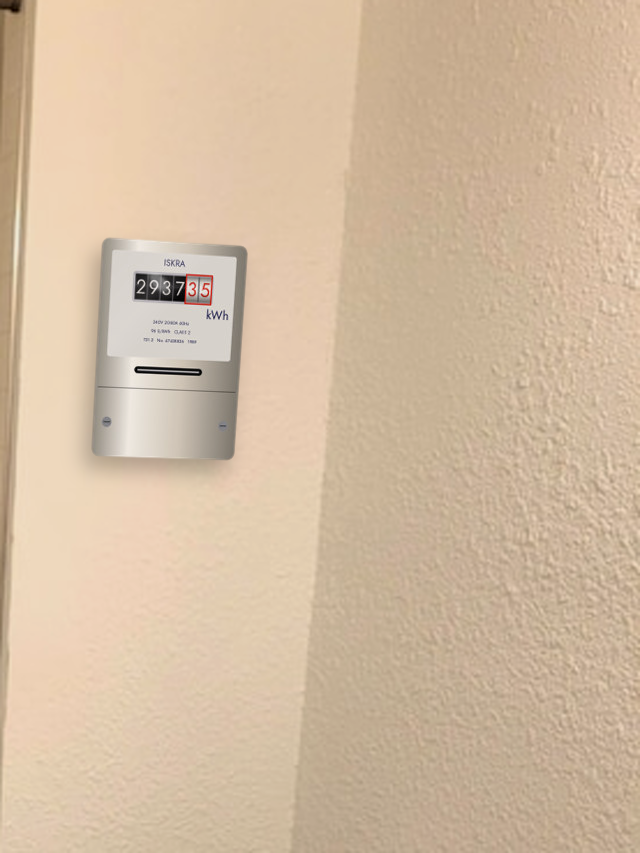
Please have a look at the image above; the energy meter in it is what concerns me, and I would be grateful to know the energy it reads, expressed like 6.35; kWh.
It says 2937.35; kWh
